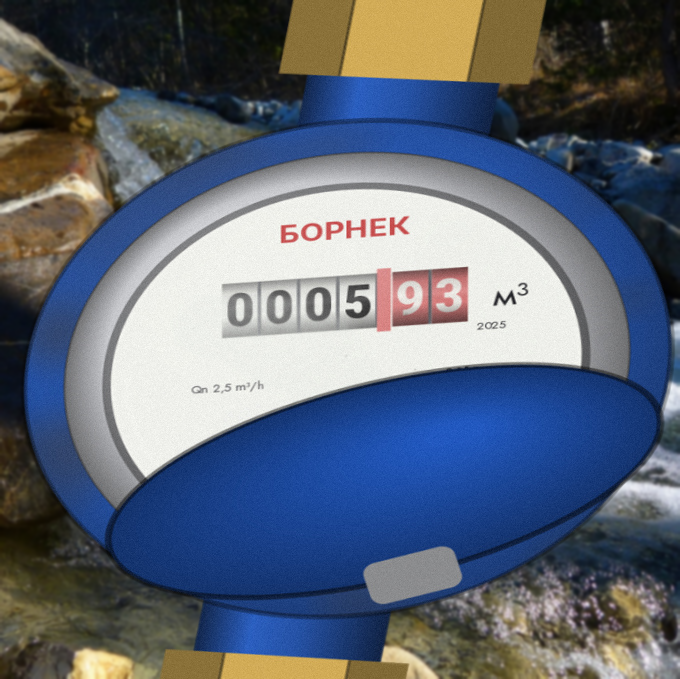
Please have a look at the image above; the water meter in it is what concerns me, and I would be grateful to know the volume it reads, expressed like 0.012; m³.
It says 5.93; m³
